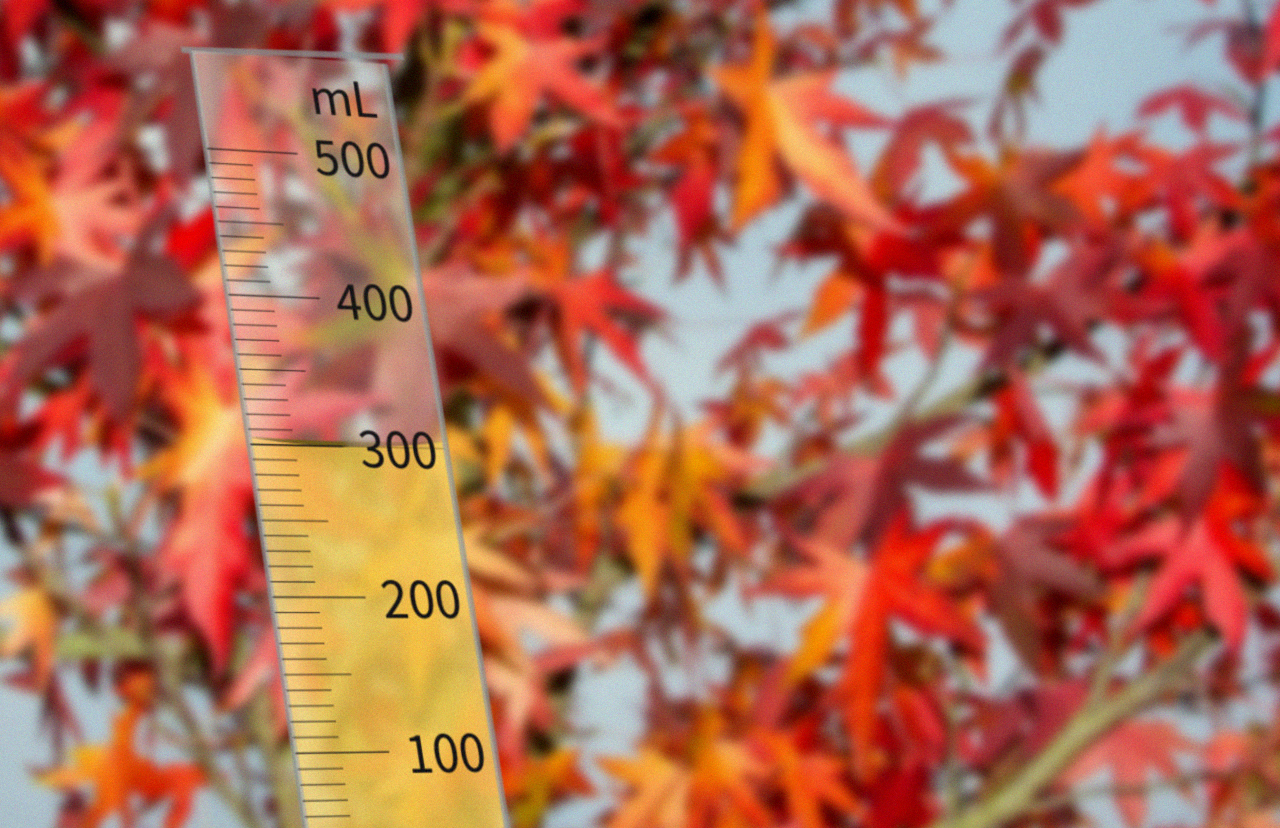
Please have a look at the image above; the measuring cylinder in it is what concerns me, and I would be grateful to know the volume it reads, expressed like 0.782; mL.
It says 300; mL
